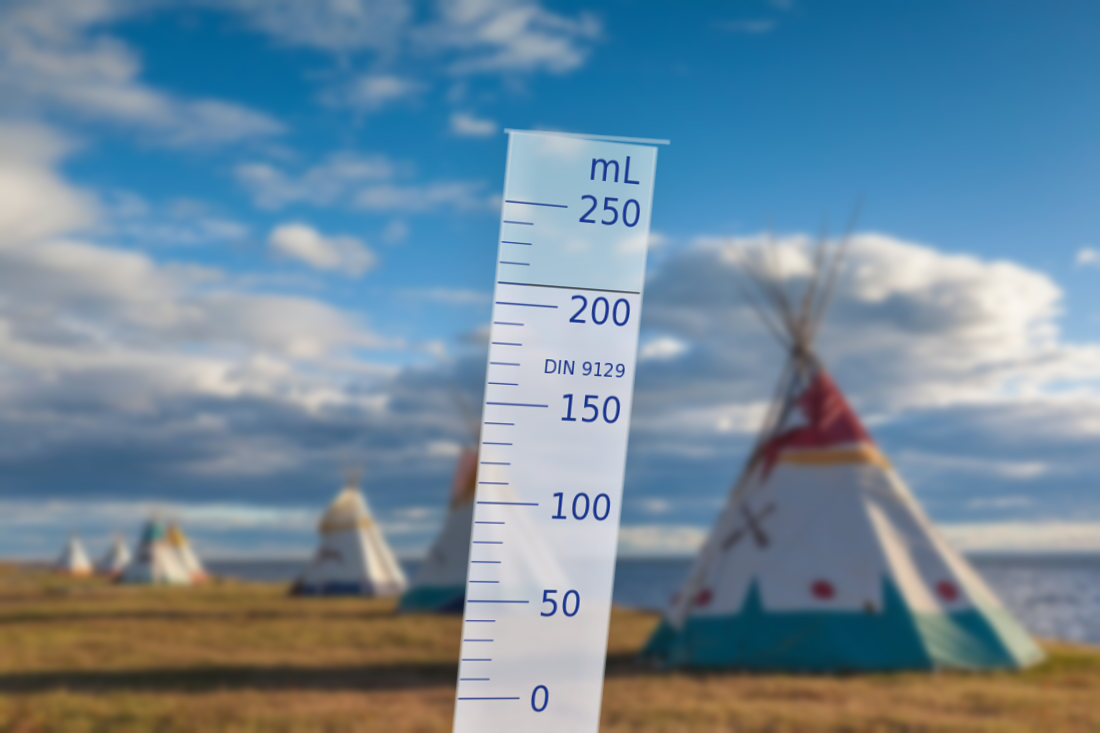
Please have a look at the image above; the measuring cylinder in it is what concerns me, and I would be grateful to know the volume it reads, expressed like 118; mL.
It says 210; mL
